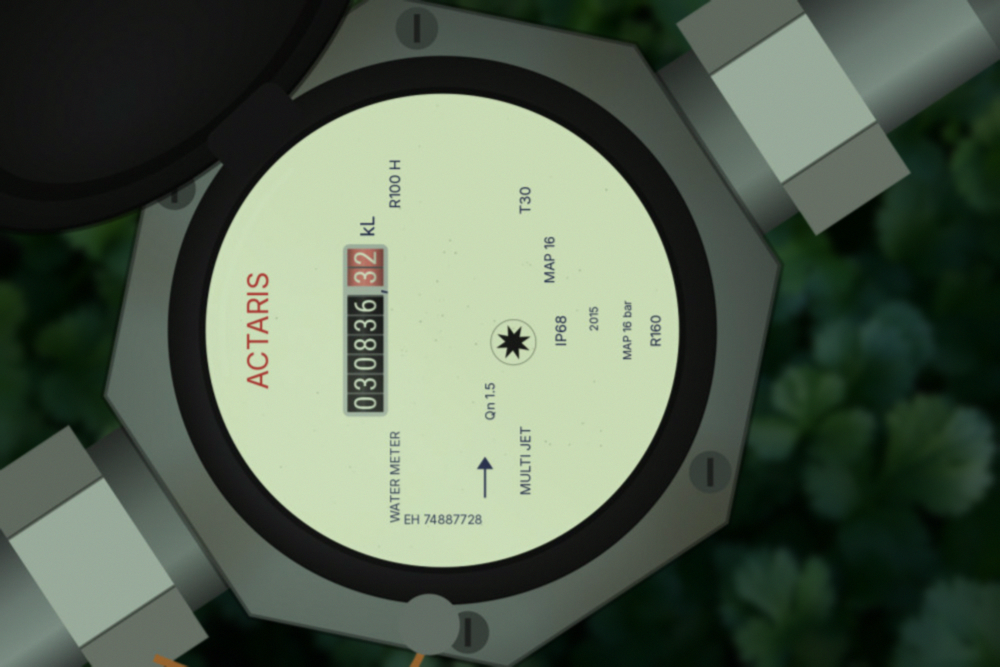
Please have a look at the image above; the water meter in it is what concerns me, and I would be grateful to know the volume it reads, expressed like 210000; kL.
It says 30836.32; kL
